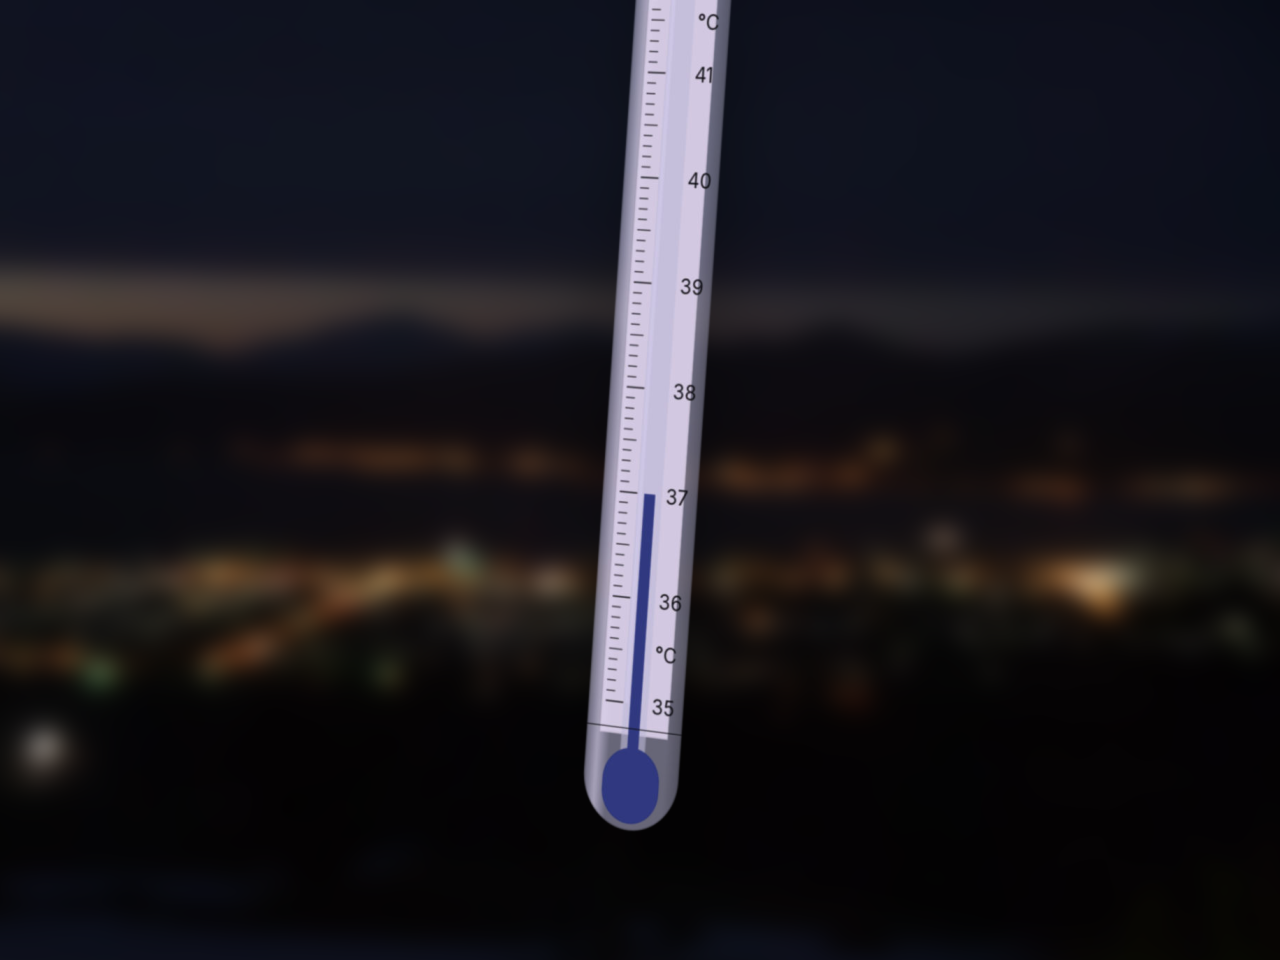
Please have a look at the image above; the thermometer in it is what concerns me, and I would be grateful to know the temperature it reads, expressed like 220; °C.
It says 37; °C
